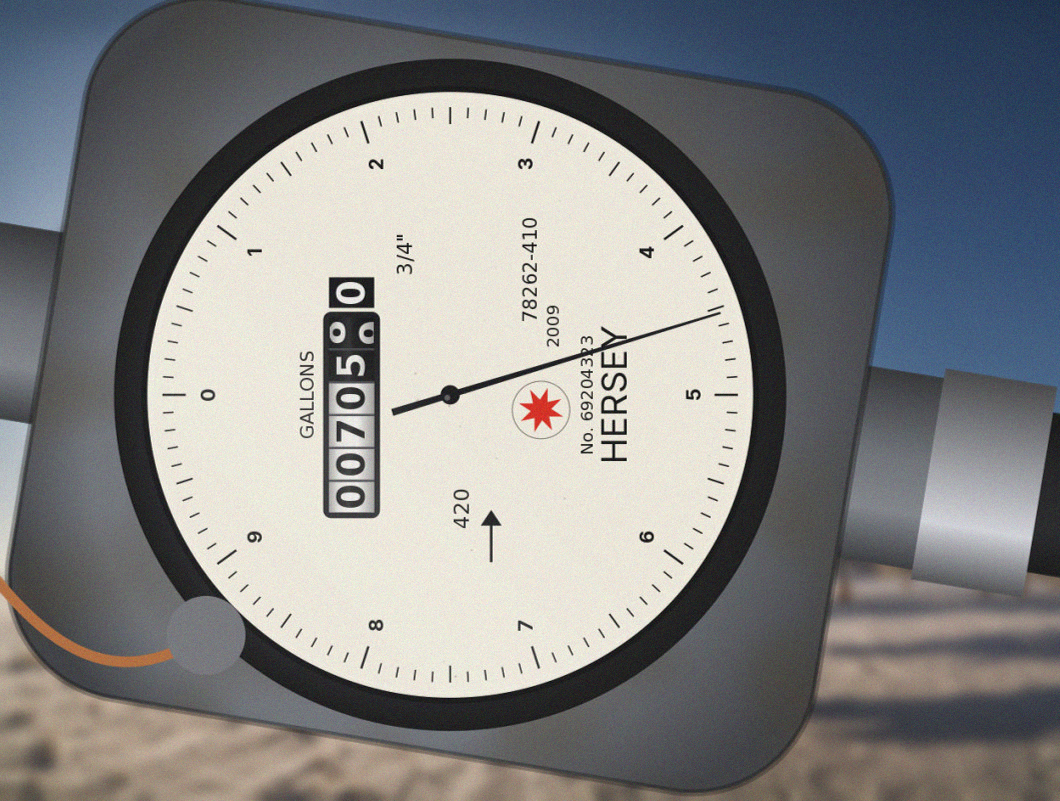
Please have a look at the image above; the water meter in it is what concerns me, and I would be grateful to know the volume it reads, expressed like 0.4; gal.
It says 70584.5; gal
